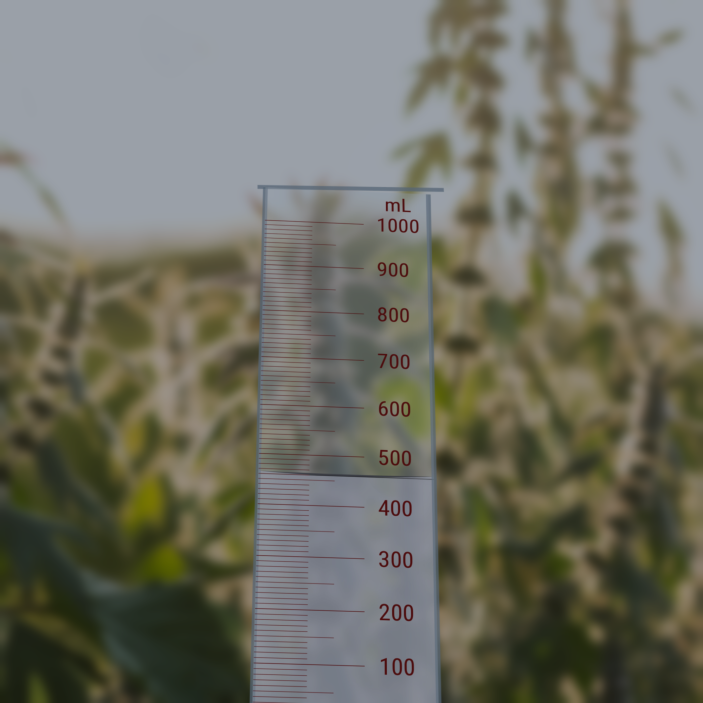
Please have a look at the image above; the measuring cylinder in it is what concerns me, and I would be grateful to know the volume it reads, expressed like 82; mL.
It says 460; mL
